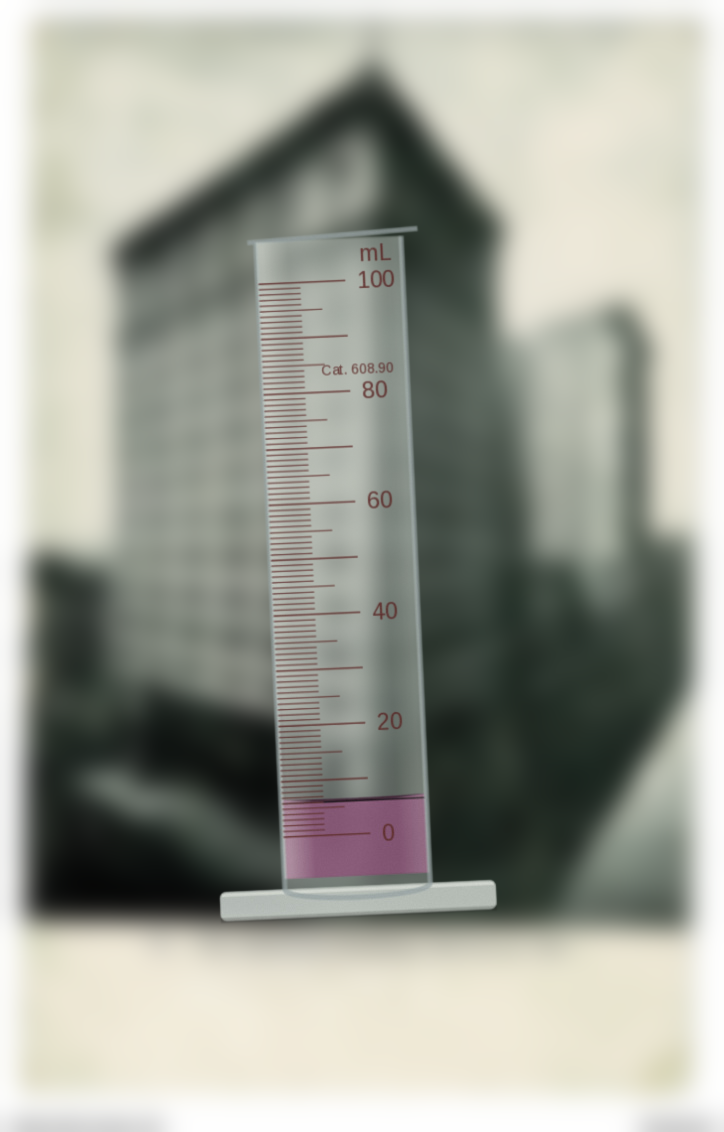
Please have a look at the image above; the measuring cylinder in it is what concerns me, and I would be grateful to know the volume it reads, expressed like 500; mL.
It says 6; mL
